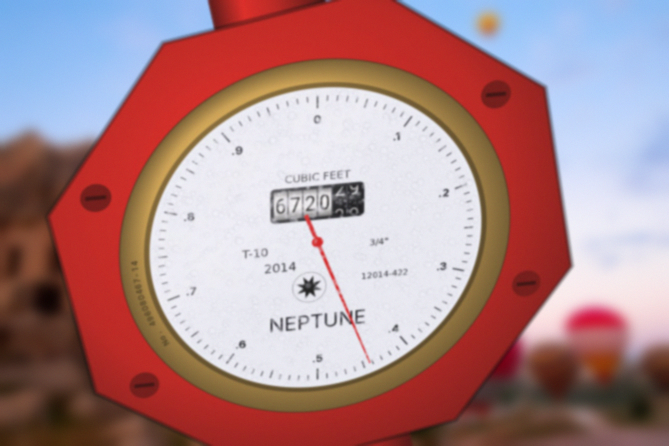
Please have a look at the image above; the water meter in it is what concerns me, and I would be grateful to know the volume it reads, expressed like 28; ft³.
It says 672029.44; ft³
